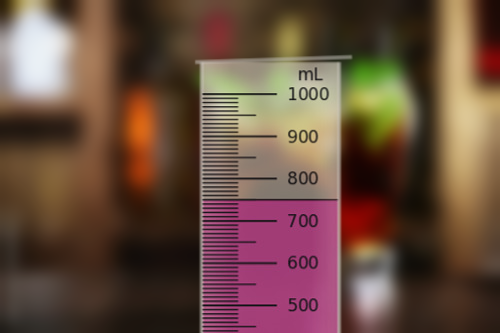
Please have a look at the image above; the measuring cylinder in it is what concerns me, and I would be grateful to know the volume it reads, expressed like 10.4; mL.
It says 750; mL
